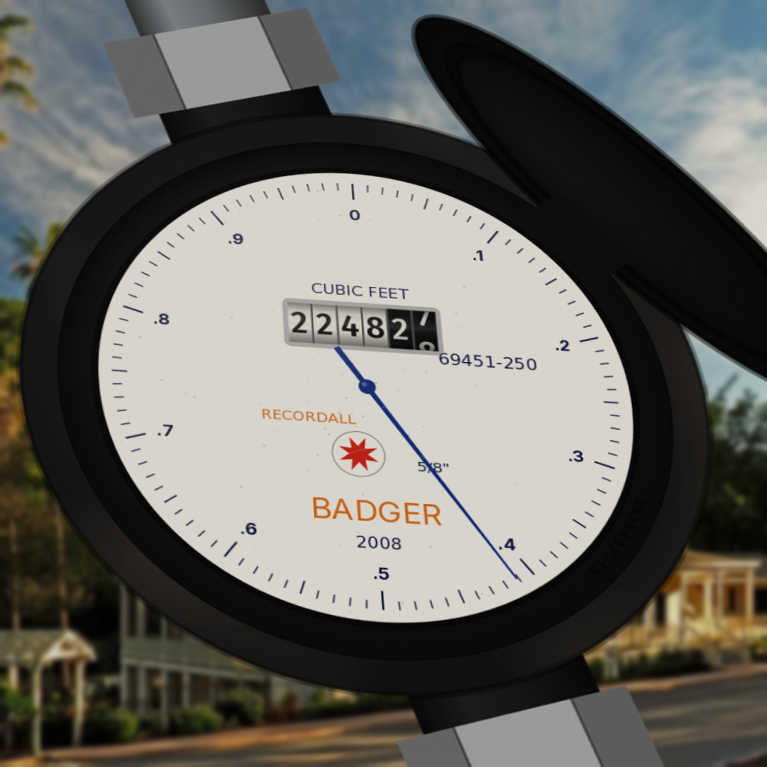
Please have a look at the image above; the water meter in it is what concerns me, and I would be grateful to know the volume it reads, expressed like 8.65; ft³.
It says 224827.41; ft³
